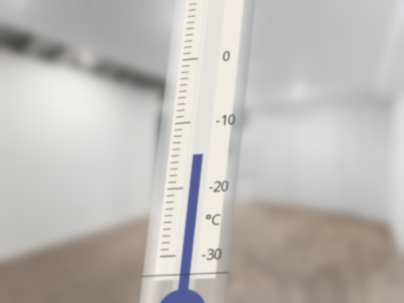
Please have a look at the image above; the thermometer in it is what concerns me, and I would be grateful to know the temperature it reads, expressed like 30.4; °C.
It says -15; °C
